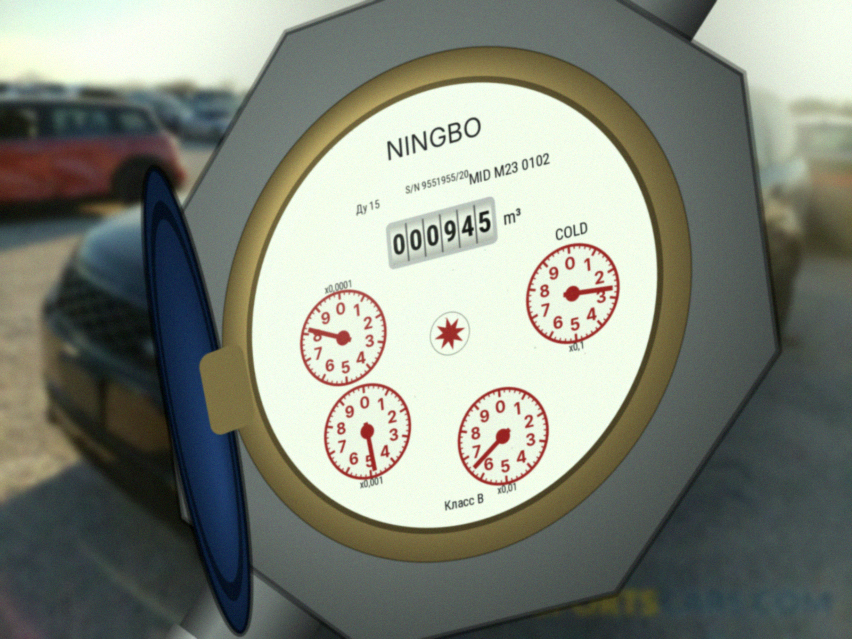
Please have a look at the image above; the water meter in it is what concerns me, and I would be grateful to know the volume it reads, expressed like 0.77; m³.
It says 945.2648; m³
